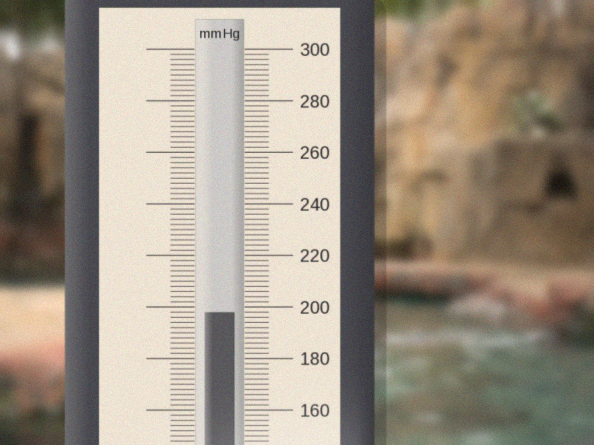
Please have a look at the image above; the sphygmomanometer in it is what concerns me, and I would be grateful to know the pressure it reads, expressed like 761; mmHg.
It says 198; mmHg
